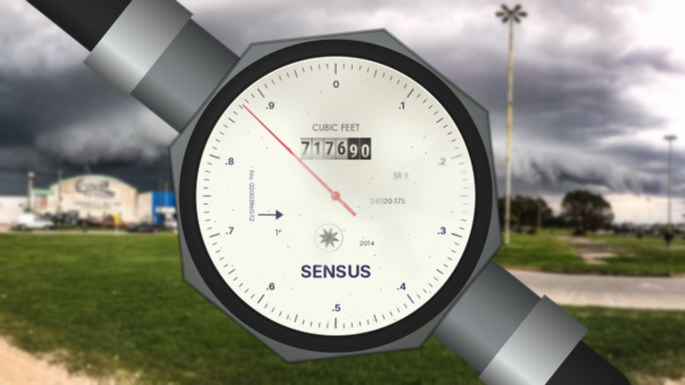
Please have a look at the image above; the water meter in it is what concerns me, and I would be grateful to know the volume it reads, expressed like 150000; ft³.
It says 717689.87; ft³
